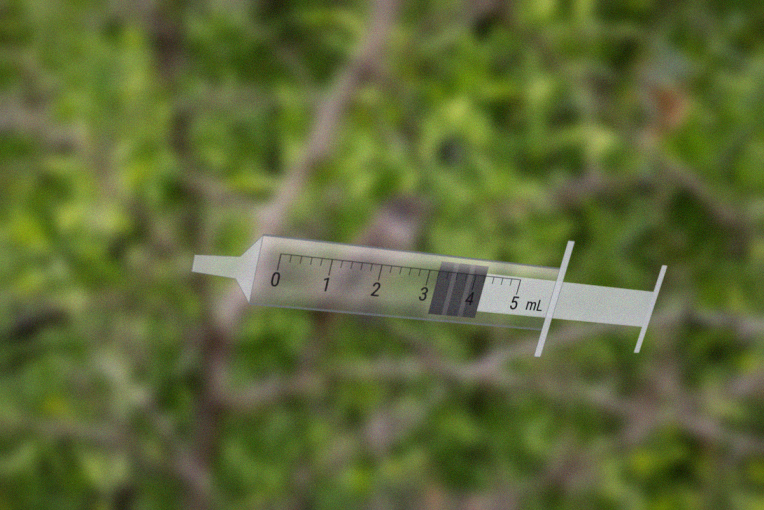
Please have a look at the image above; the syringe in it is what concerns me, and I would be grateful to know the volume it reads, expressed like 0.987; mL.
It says 3.2; mL
